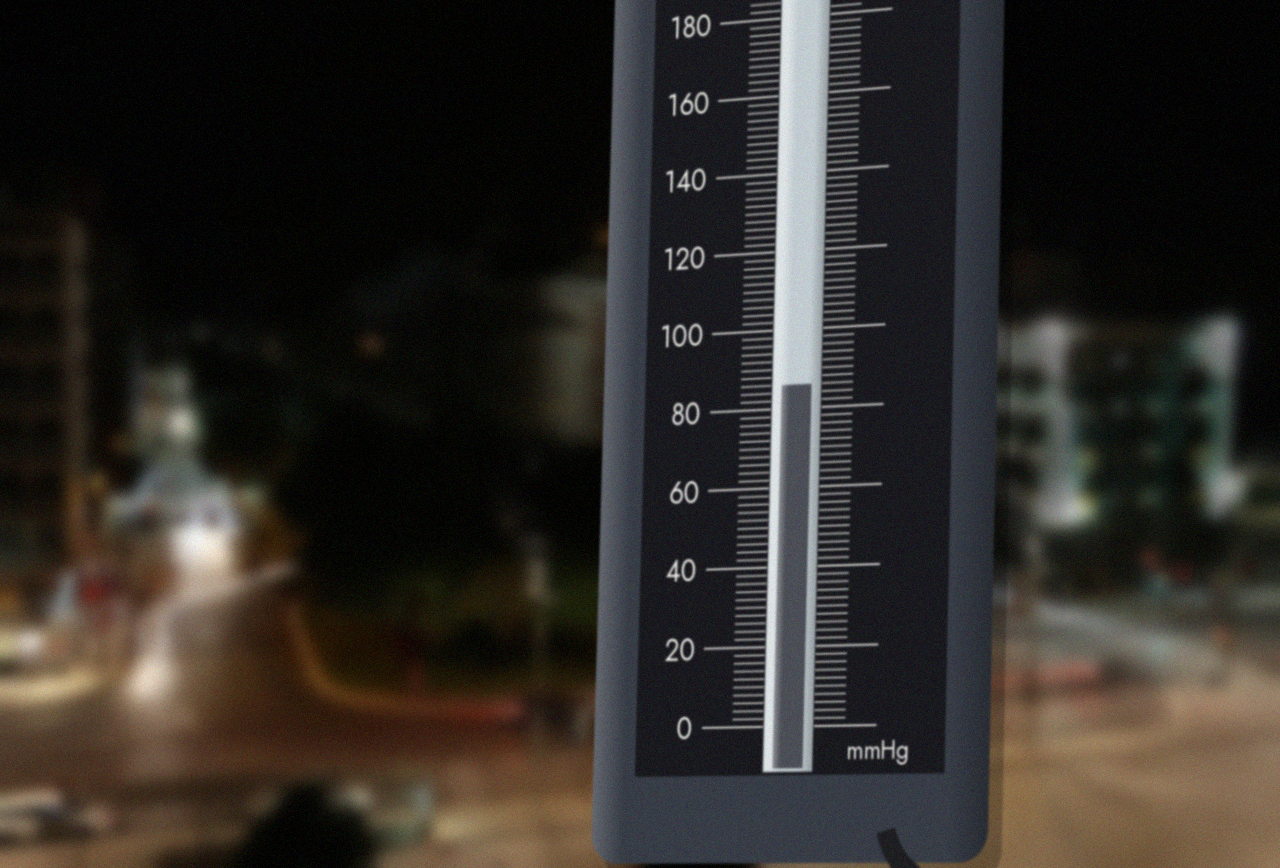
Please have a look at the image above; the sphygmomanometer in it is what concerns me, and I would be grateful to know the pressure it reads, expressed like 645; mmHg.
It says 86; mmHg
